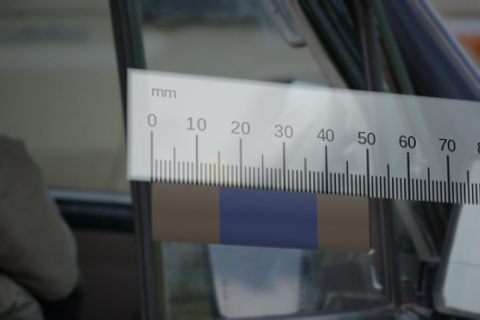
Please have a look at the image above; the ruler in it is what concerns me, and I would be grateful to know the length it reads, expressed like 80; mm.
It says 50; mm
